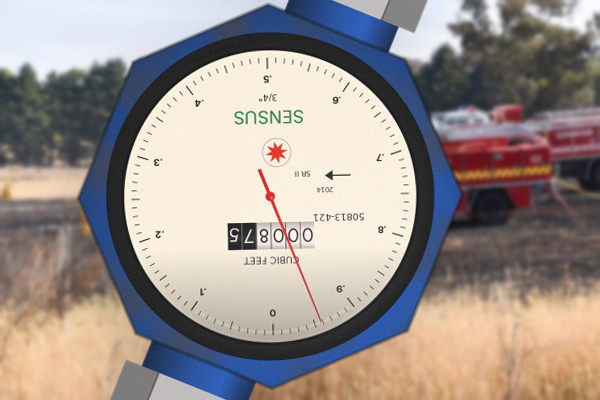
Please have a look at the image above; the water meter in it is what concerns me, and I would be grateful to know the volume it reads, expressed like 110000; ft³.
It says 874.94; ft³
